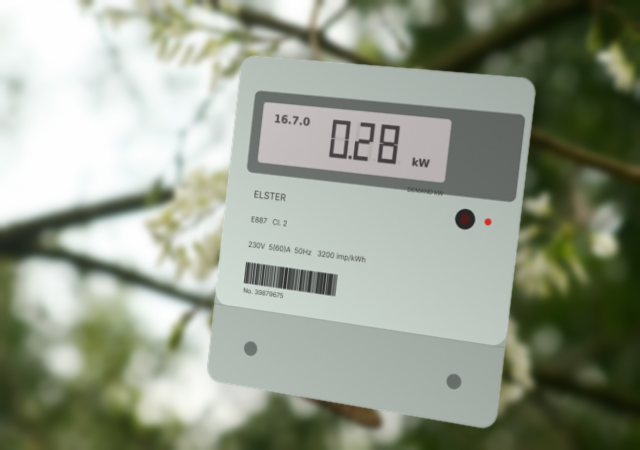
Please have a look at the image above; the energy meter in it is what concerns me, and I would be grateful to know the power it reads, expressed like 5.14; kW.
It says 0.28; kW
